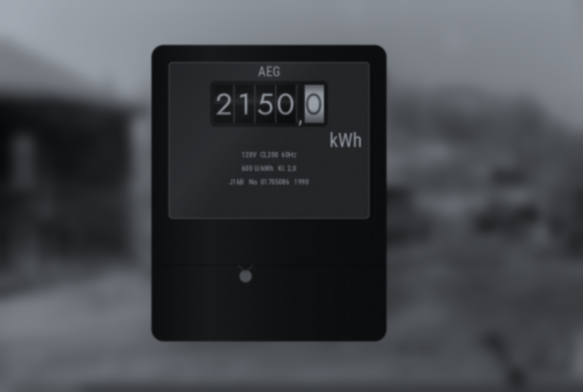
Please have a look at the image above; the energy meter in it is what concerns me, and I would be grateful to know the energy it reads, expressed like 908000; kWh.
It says 2150.0; kWh
